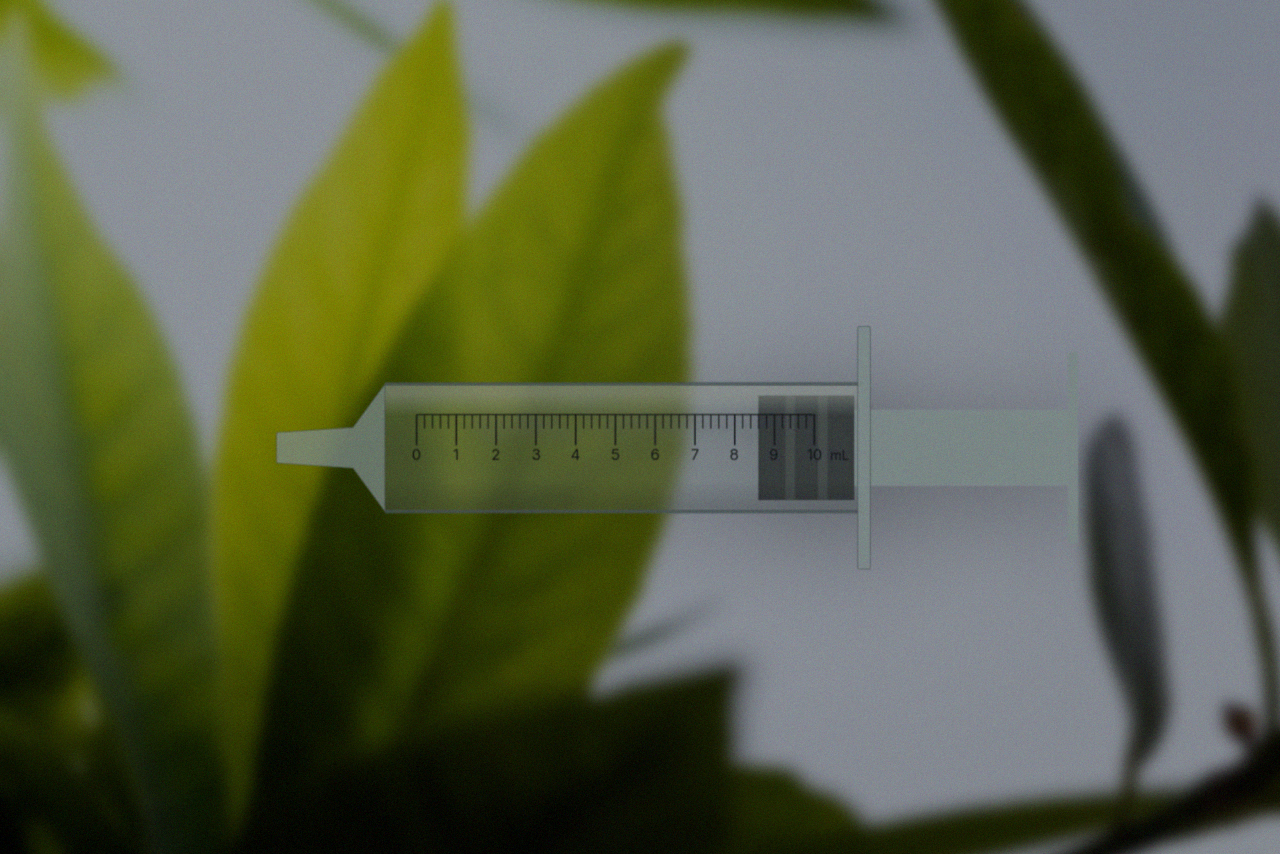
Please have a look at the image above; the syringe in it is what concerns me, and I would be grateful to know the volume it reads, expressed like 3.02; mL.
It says 8.6; mL
